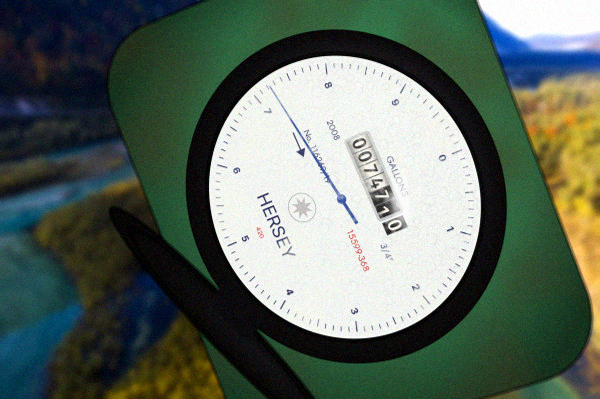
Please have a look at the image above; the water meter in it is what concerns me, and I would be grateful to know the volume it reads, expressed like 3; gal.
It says 74707.2; gal
